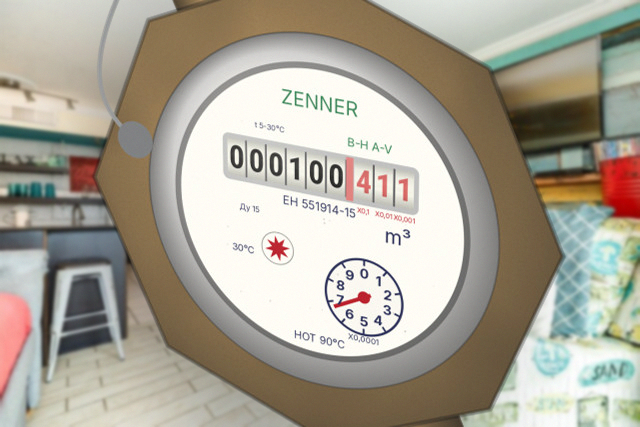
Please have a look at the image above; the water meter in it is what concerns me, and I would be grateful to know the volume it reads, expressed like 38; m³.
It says 100.4116; m³
